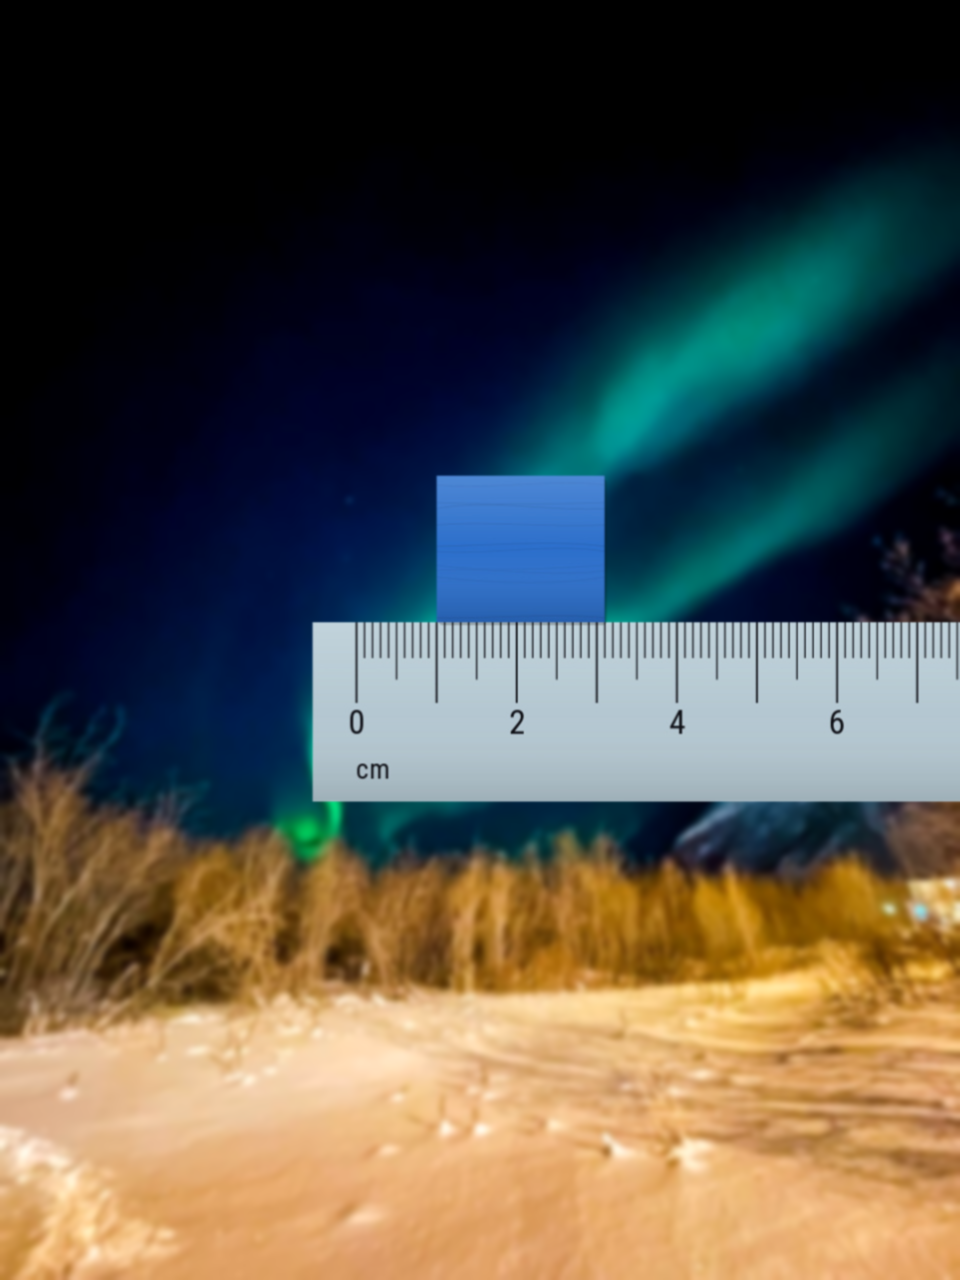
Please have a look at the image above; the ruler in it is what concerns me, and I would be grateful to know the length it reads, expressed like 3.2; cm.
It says 2.1; cm
